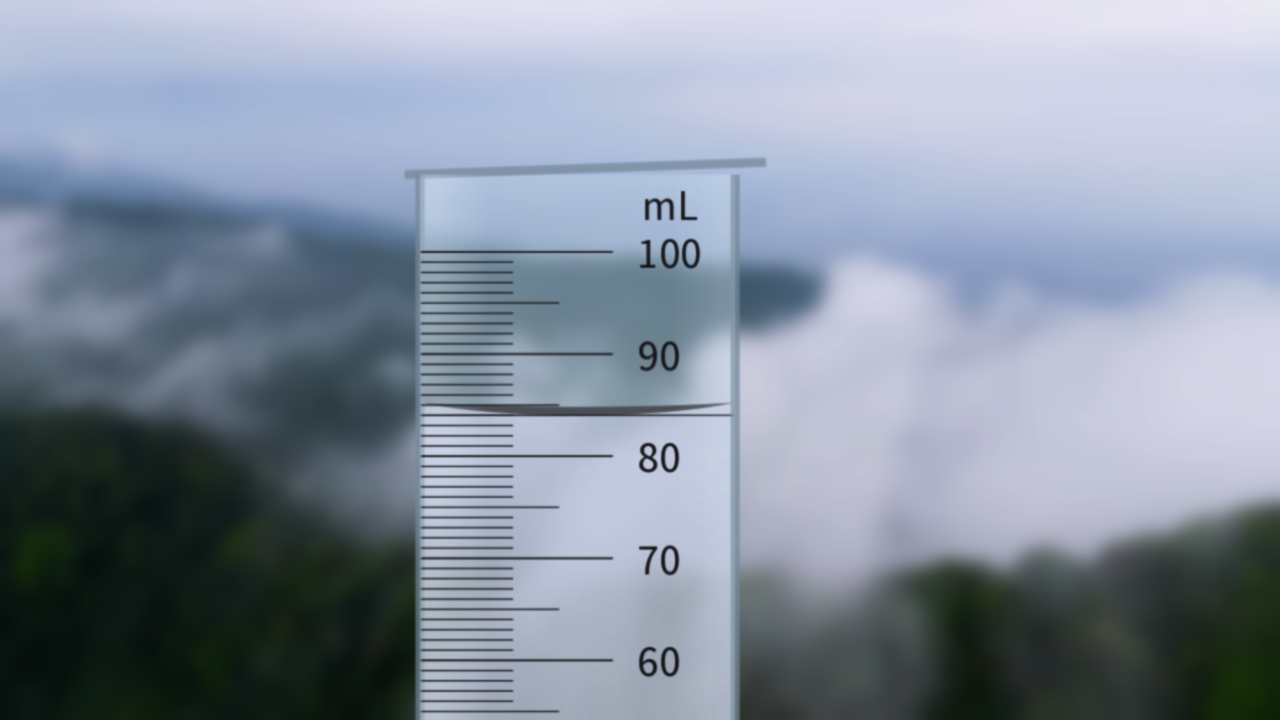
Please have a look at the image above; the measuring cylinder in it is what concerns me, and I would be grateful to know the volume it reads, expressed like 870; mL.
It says 84; mL
